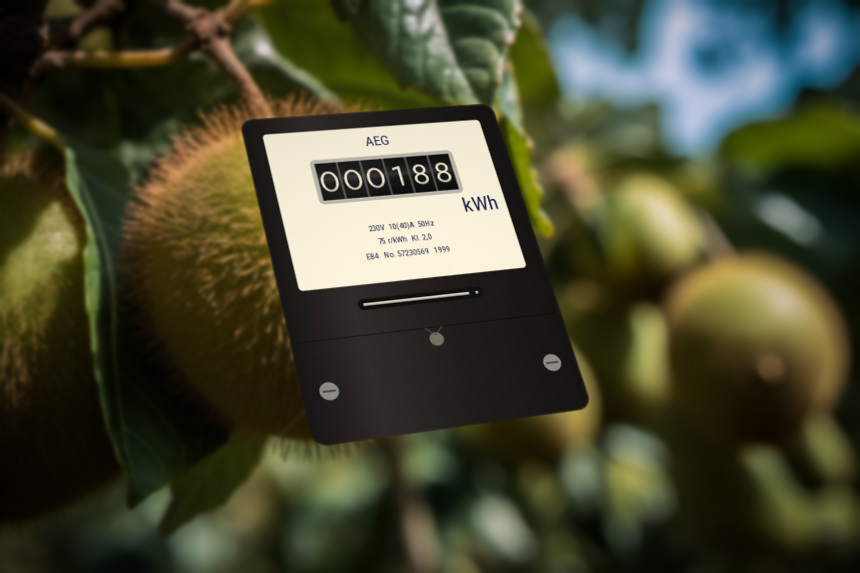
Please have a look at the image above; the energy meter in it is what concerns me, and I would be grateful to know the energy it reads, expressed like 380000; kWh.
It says 188; kWh
